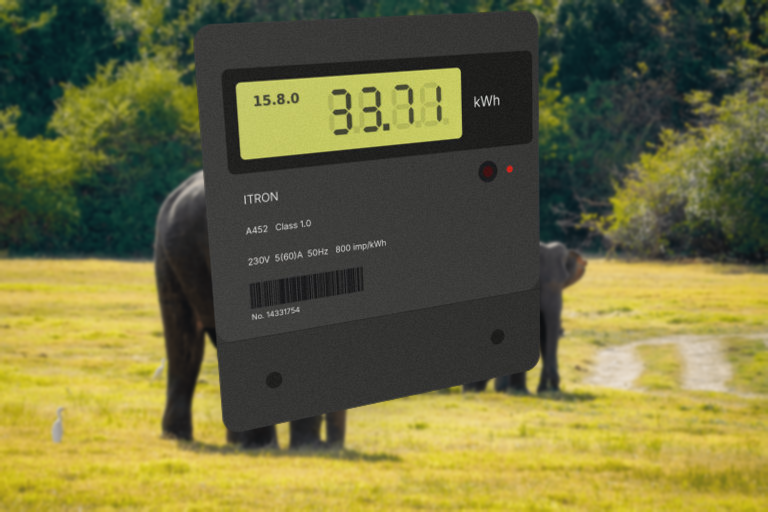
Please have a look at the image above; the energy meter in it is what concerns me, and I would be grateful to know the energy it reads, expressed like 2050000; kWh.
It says 33.71; kWh
